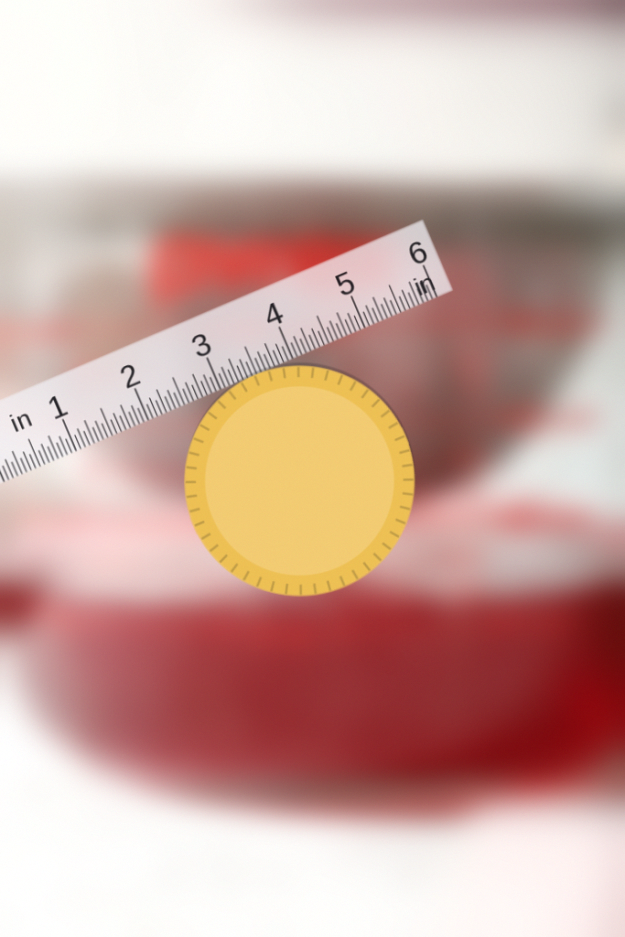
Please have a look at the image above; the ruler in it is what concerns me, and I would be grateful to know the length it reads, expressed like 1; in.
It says 2.9375; in
